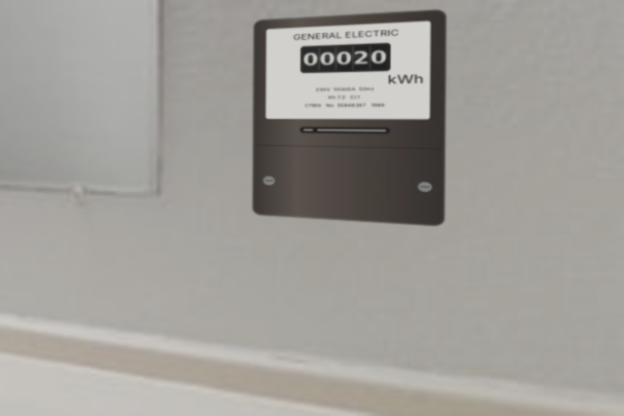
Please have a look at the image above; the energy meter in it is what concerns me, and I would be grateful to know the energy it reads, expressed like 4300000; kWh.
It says 20; kWh
